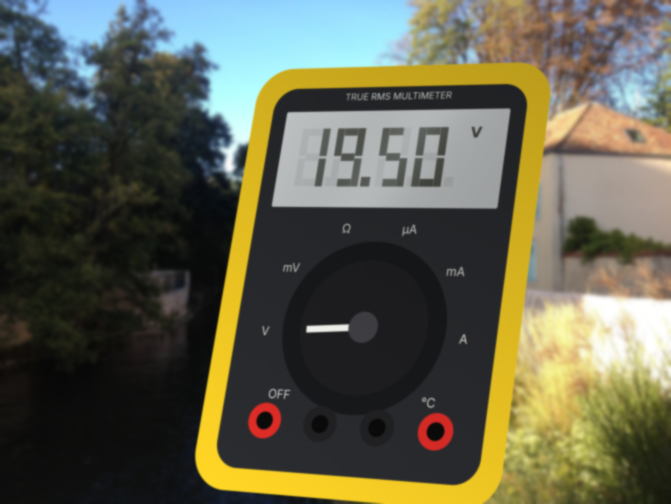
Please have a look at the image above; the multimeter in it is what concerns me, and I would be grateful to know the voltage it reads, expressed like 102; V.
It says 19.50; V
